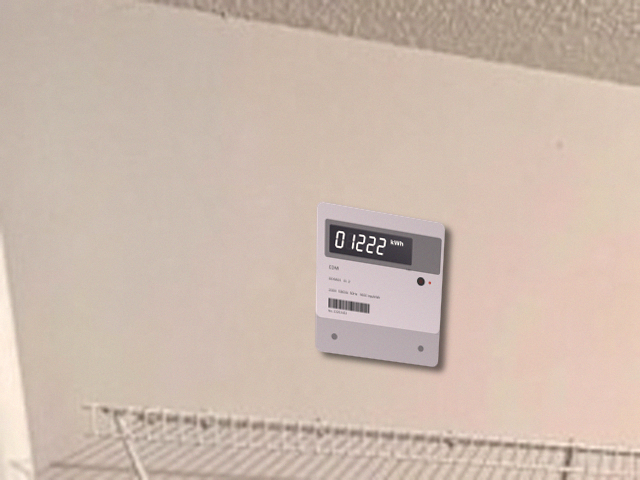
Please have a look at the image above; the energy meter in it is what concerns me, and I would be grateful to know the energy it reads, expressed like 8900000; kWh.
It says 1222; kWh
